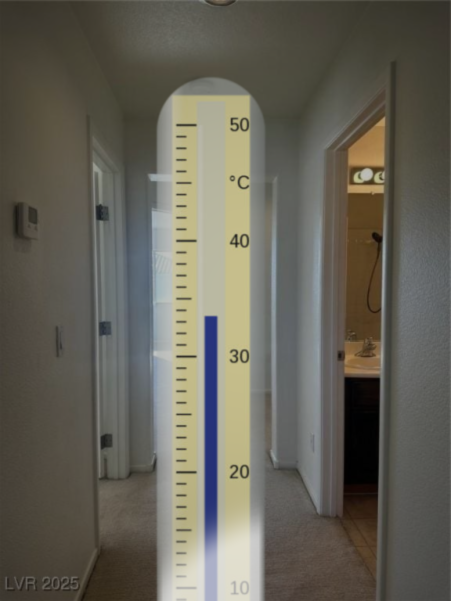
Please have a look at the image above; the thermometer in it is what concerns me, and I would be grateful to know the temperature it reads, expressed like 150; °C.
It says 33.5; °C
